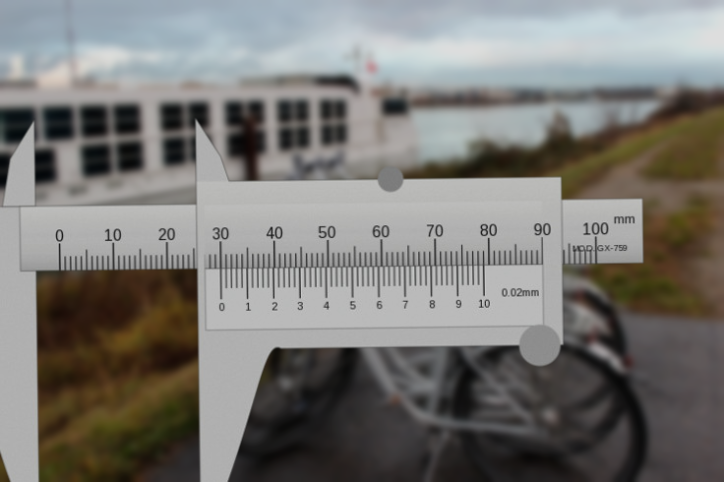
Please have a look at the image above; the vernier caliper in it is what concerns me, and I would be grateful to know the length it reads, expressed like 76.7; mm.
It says 30.0; mm
